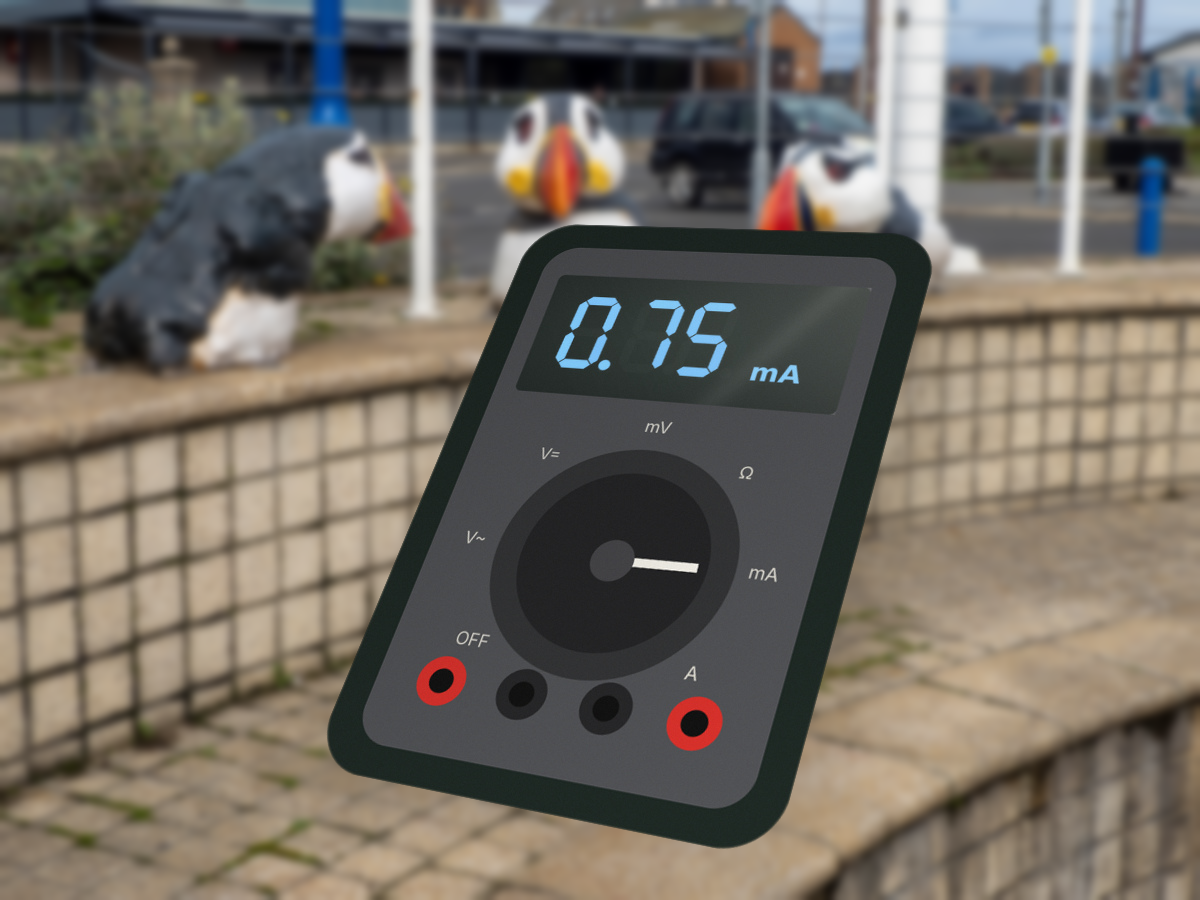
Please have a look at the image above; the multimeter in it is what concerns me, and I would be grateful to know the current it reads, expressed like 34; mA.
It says 0.75; mA
